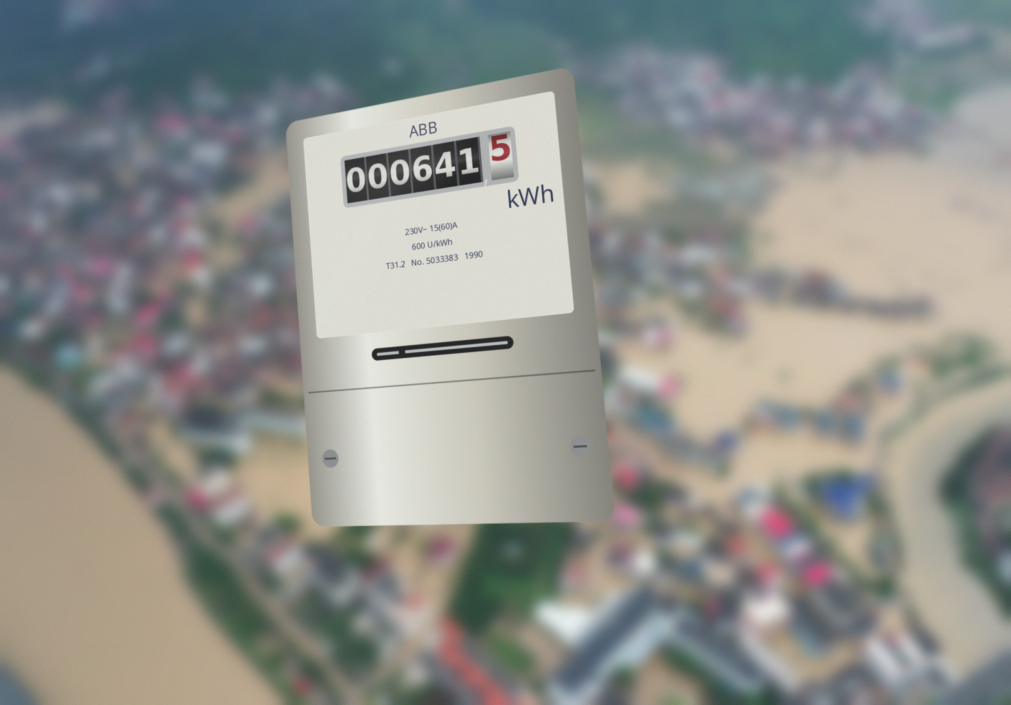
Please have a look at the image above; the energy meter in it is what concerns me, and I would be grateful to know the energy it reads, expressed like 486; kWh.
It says 641.5; kWh
